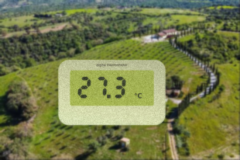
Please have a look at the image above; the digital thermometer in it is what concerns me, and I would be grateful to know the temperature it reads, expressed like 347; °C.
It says 27.3; °C
